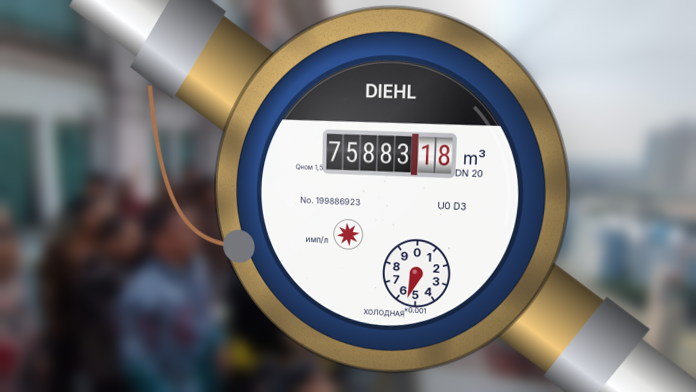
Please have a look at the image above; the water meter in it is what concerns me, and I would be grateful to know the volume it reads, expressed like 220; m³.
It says 75883.185; m³
